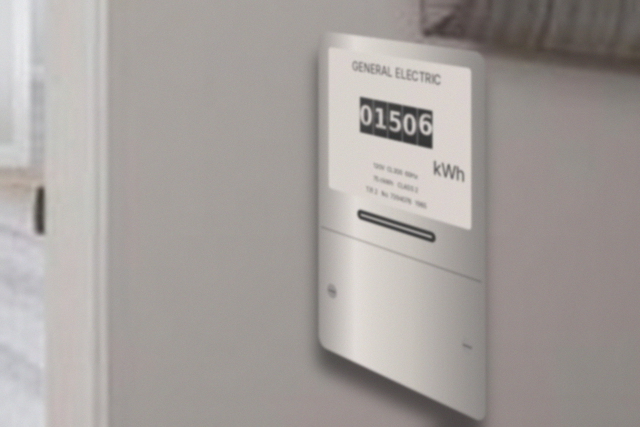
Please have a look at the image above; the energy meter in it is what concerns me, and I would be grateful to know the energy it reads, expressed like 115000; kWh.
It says 1506; kWh
